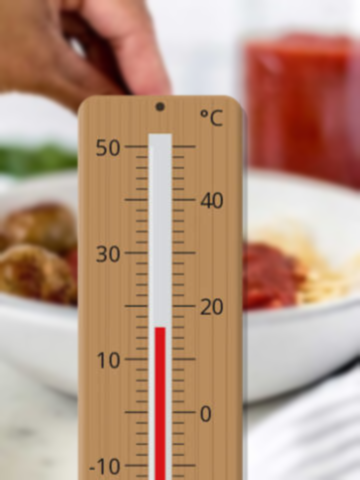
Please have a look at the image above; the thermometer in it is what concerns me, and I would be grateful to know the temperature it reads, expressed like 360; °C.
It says 16; °C
